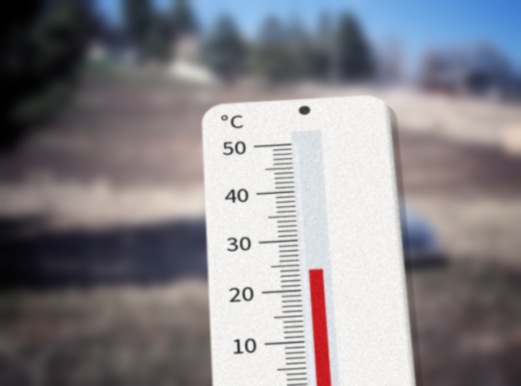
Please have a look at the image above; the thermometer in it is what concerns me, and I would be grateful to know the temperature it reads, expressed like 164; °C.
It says 24; °C
